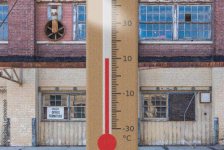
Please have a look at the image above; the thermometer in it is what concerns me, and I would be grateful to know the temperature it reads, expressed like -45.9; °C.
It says 10; °C
